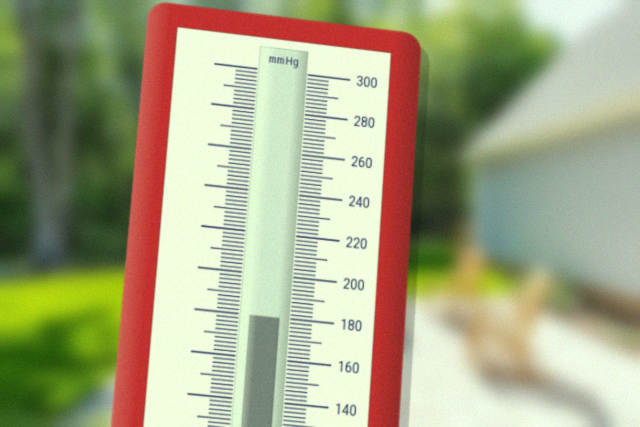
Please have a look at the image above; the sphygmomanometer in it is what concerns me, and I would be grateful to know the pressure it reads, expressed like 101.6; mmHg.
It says 180; mmHg
